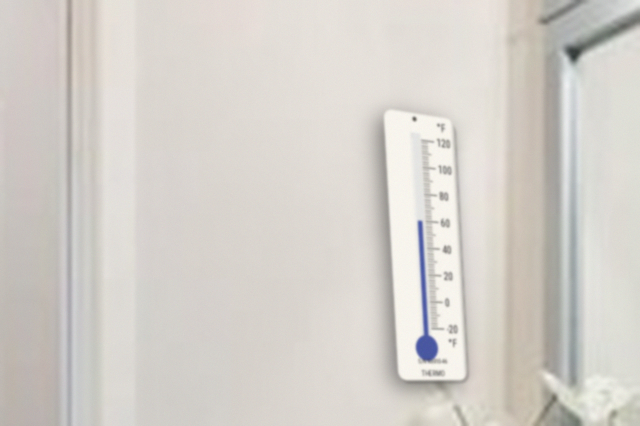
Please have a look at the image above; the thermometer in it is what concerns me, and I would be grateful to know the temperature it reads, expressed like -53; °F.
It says 60; °F
